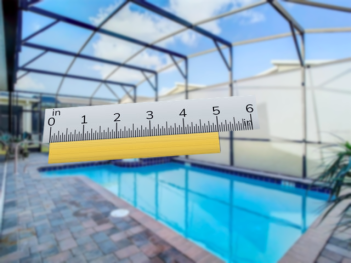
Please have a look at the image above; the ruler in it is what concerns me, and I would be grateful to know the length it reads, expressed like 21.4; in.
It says 5; in
